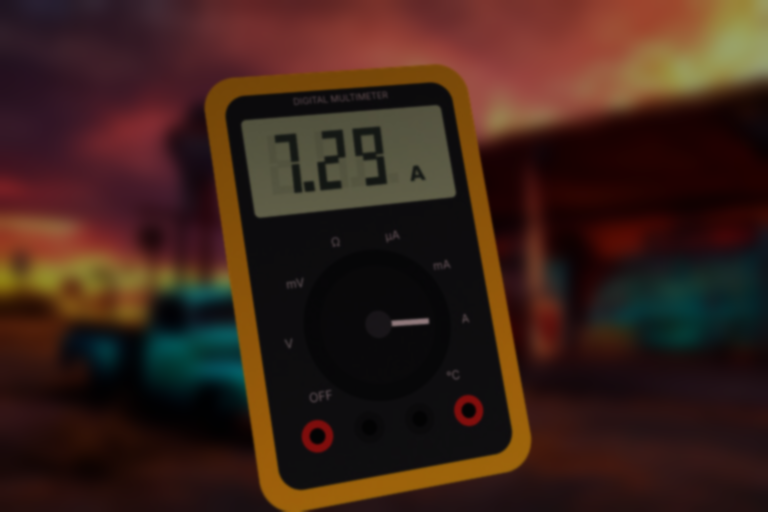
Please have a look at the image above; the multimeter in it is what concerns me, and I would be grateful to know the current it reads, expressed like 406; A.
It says 7.29; A
